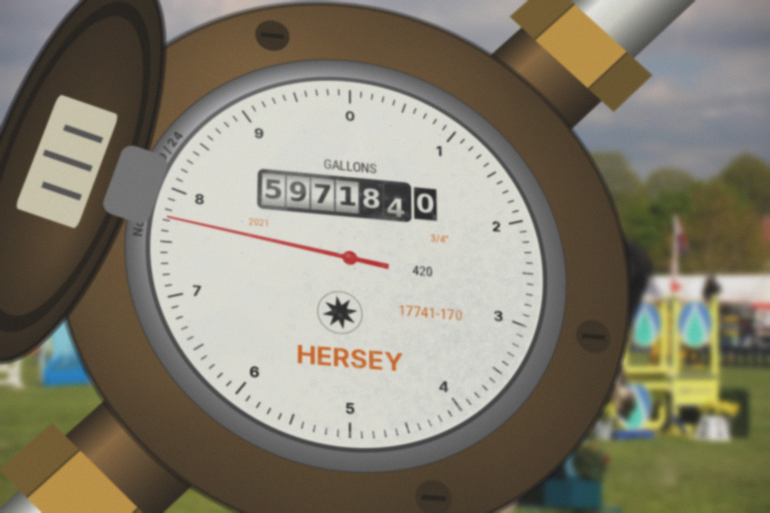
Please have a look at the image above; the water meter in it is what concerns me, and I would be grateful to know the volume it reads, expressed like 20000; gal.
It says 5971837.7; gal
